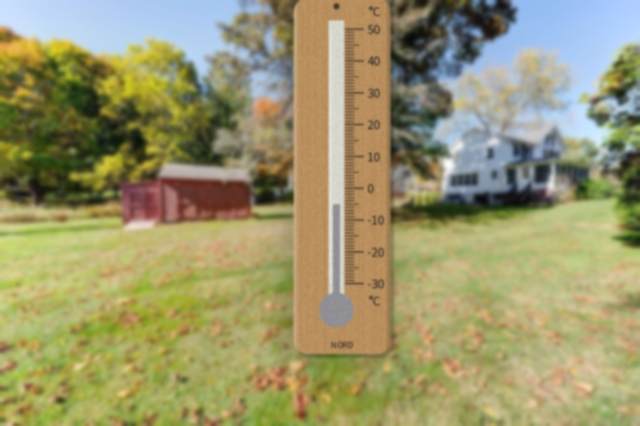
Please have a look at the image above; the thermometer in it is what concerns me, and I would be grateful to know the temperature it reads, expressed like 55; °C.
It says -5; °C
